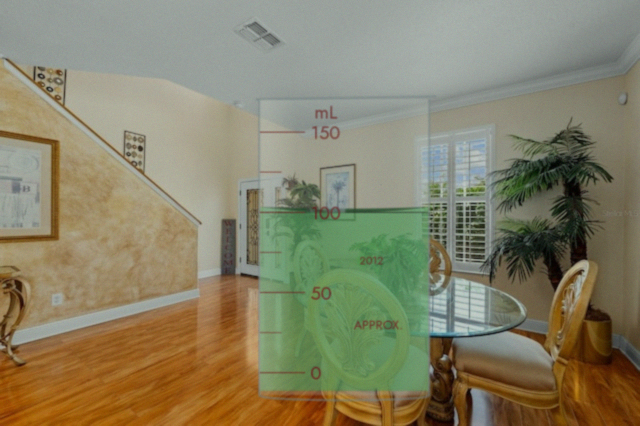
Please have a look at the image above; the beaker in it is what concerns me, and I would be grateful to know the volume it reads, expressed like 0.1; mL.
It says 100; mL
